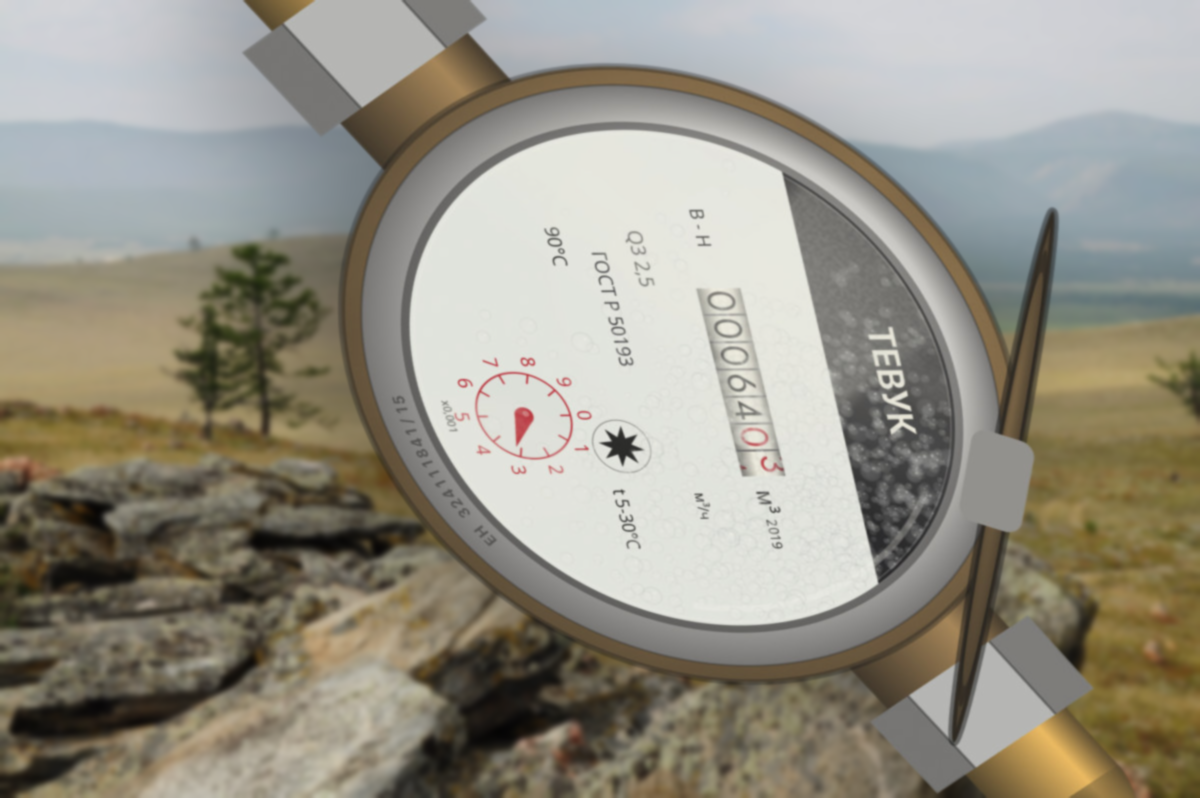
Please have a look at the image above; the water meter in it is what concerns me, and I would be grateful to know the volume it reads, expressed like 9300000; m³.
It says 64.033; m³
